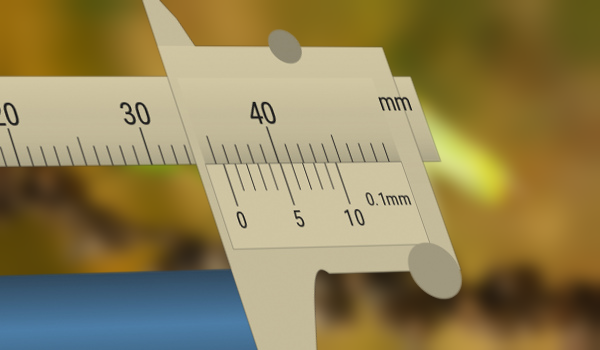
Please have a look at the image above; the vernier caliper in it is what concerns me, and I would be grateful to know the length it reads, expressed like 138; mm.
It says 35.6; mm
